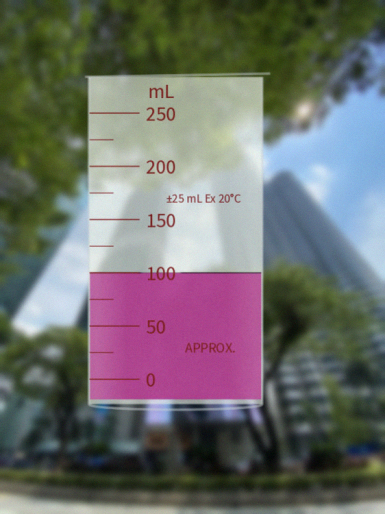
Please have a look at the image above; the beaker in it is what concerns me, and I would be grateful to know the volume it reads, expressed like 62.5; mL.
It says 100; mL
